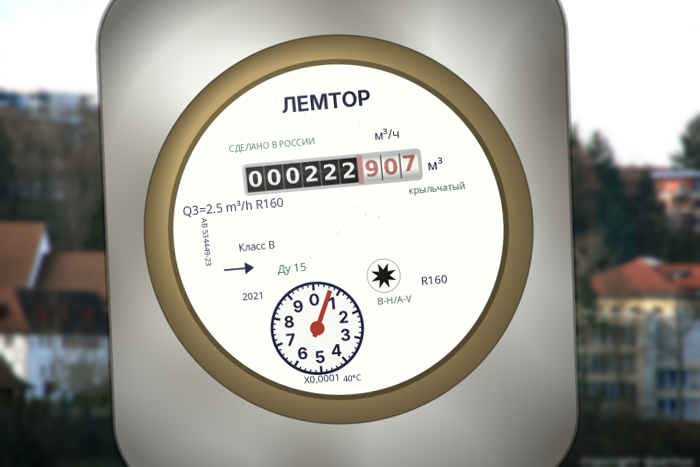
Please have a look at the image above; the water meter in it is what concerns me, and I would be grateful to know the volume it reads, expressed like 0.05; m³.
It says 222.9070; m³
